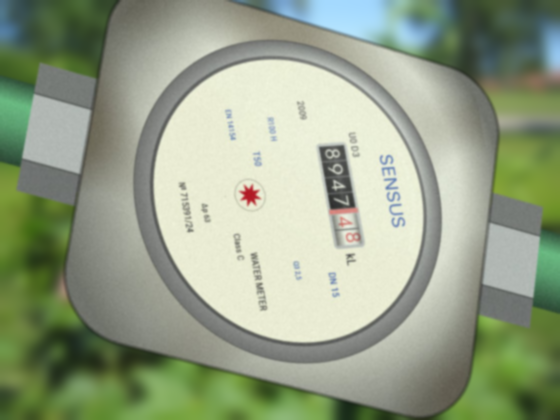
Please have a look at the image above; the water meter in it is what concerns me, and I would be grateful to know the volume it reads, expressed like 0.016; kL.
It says 8947.48; kL
